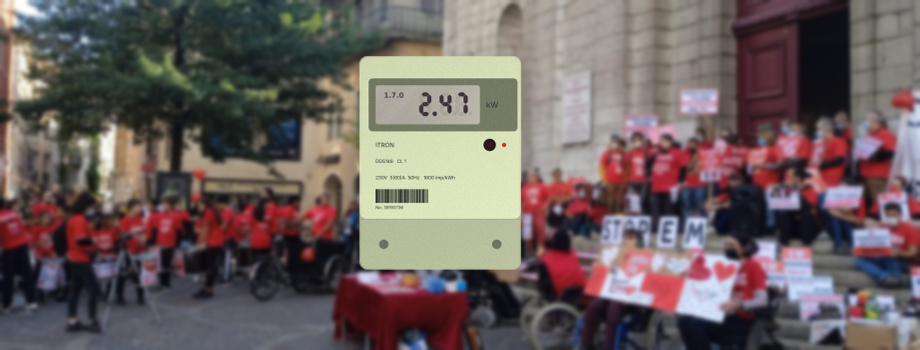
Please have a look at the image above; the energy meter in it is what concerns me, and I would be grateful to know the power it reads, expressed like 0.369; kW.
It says 2.47; kW
